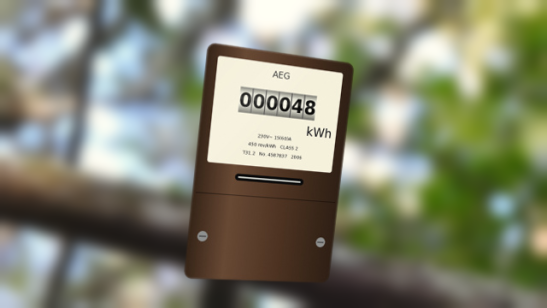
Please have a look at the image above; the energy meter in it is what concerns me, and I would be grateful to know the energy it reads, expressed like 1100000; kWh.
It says 48; kWh
